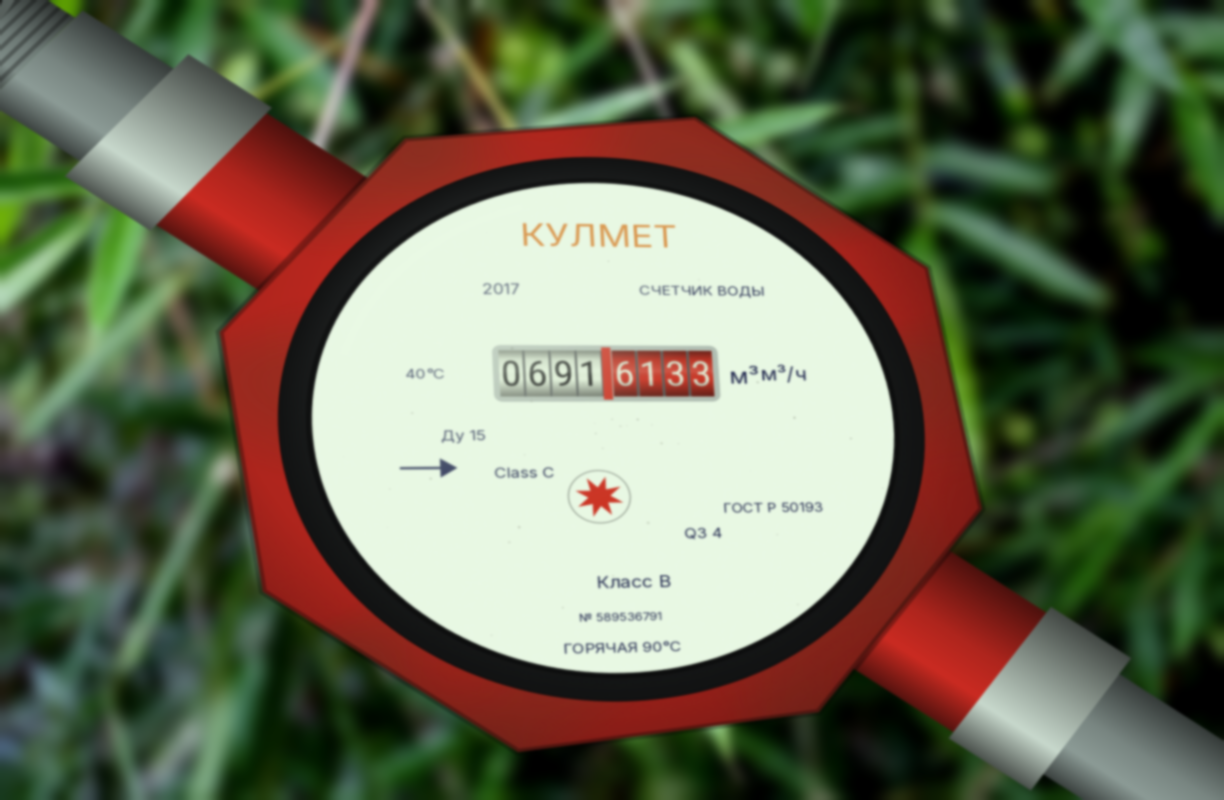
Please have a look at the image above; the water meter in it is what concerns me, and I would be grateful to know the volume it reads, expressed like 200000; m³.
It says 691.6133; m³
